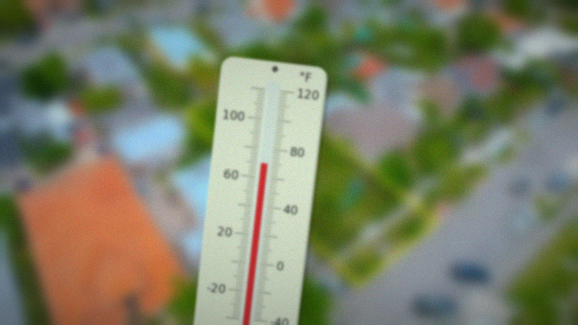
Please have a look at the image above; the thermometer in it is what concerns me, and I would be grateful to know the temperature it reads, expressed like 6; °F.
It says 70; °F
